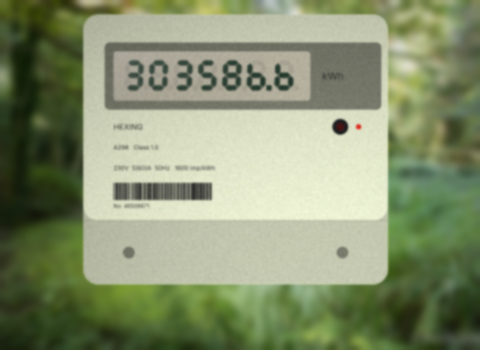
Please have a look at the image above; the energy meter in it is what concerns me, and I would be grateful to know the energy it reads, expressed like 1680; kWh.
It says 303586.6; kWh
